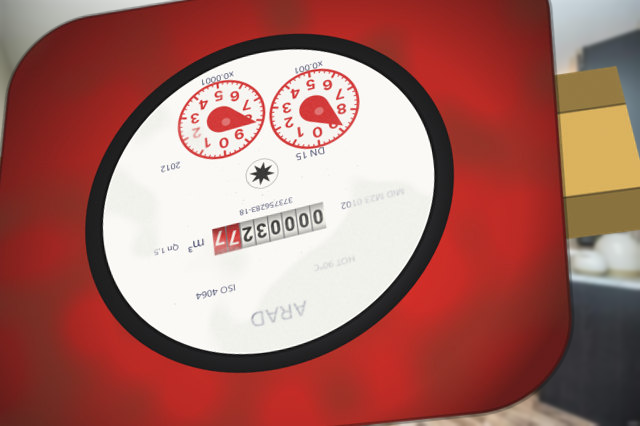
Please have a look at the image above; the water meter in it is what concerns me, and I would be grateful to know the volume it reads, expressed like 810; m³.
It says 32.7688; m³
